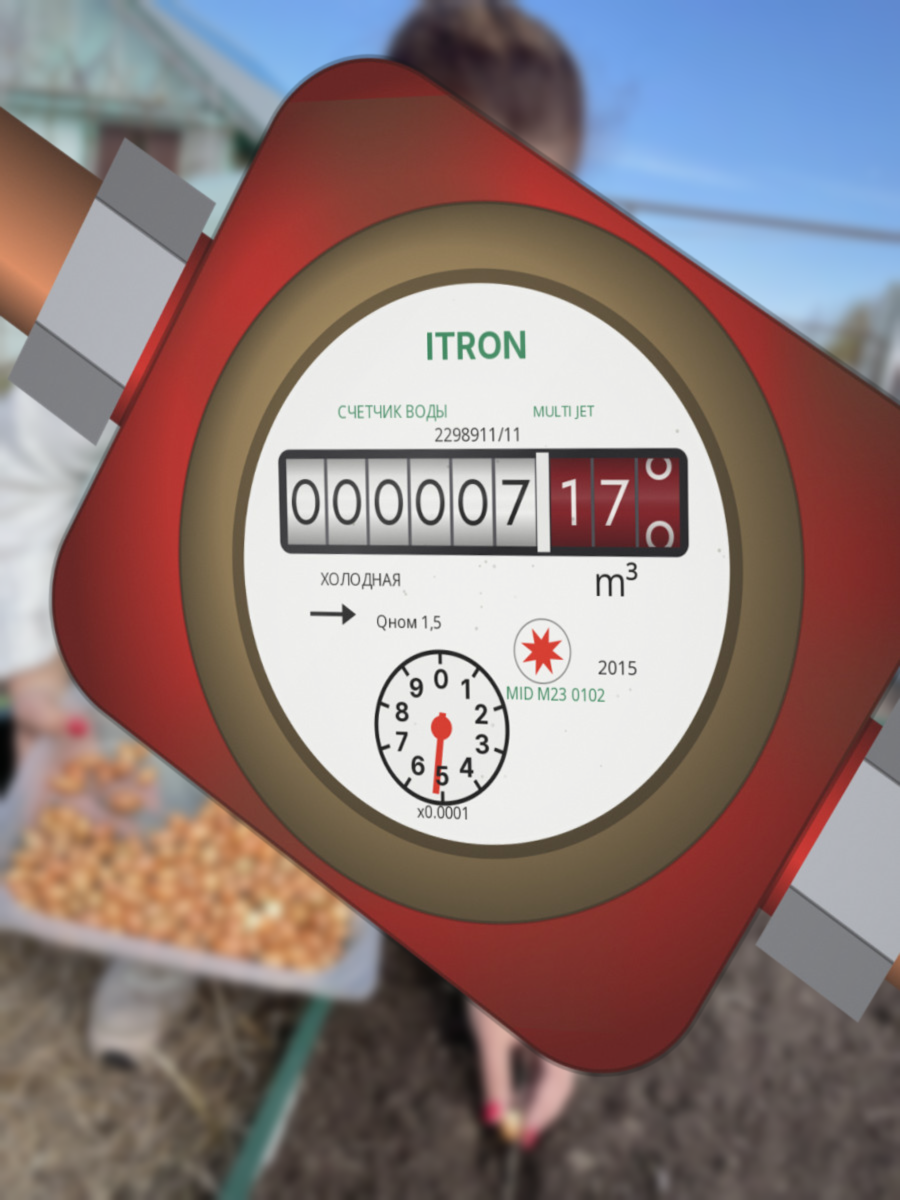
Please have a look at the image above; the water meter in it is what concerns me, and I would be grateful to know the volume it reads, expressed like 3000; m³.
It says 7.1785; m³
